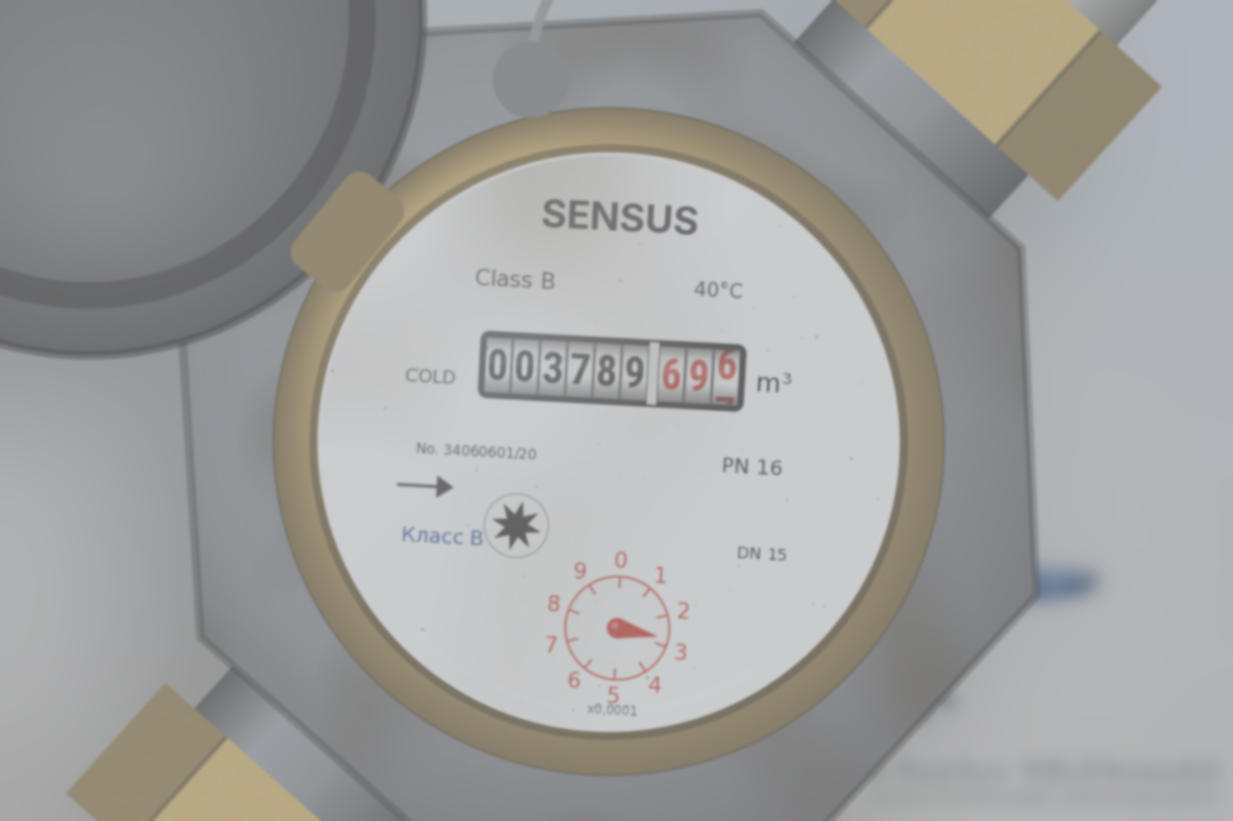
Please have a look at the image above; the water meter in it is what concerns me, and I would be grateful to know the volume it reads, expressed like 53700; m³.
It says 3789.6962; m³
